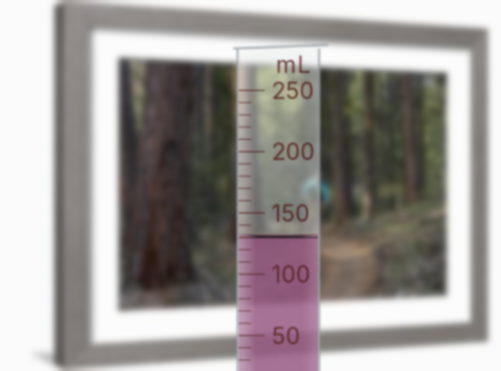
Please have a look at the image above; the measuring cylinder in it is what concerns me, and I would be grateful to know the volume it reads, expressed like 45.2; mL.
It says 130; mL
